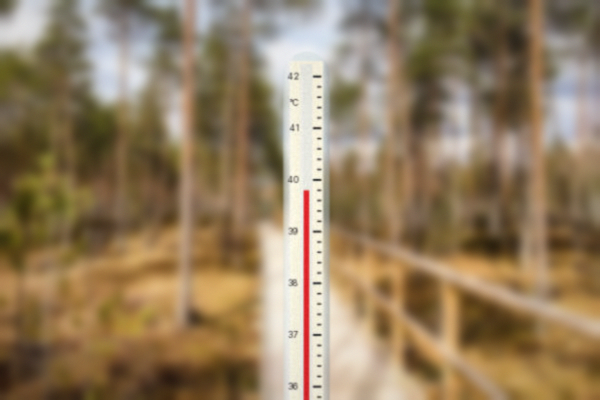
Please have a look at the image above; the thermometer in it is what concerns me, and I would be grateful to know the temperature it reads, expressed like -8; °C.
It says 39.8; °C
